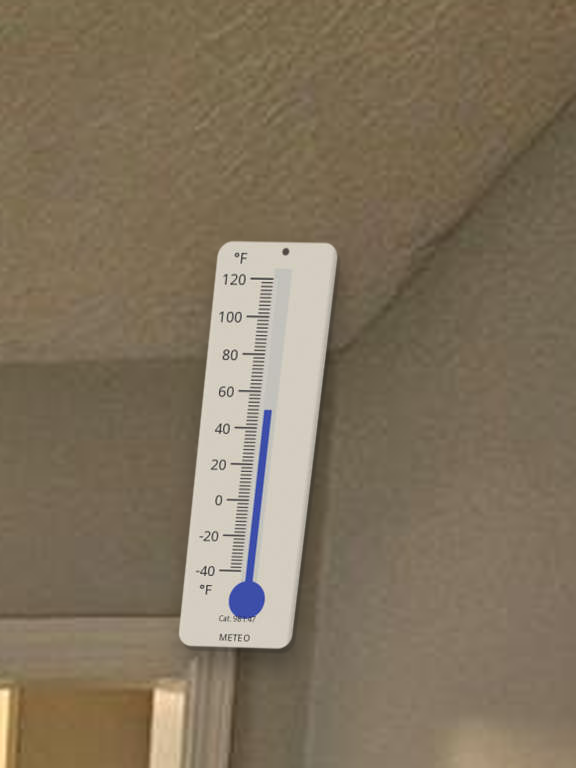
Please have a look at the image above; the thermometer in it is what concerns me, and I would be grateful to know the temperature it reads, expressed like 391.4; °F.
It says 50; °F
